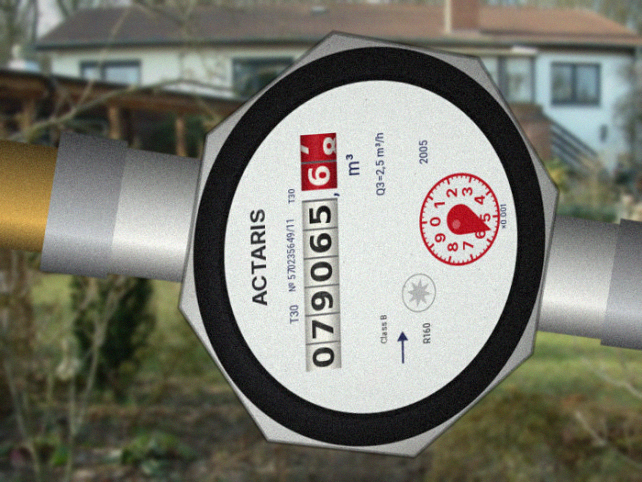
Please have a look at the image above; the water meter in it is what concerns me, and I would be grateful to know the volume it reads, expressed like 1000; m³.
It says 79065.675; m³
